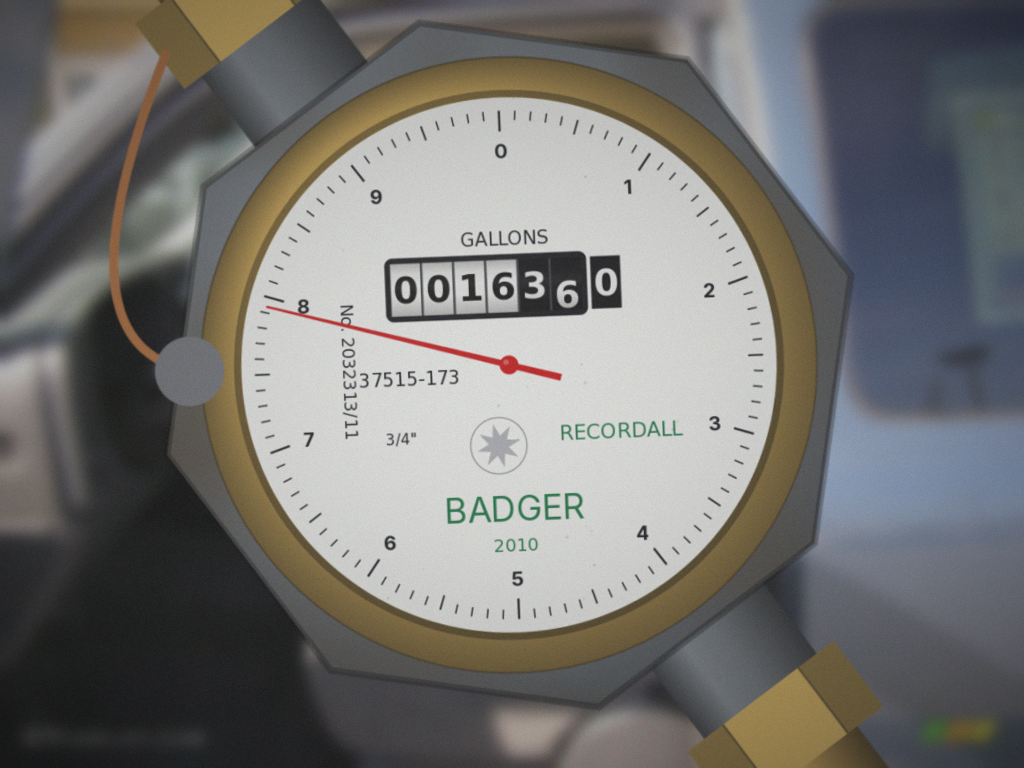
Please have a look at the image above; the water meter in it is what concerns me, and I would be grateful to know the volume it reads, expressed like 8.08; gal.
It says 16357.9; gal
